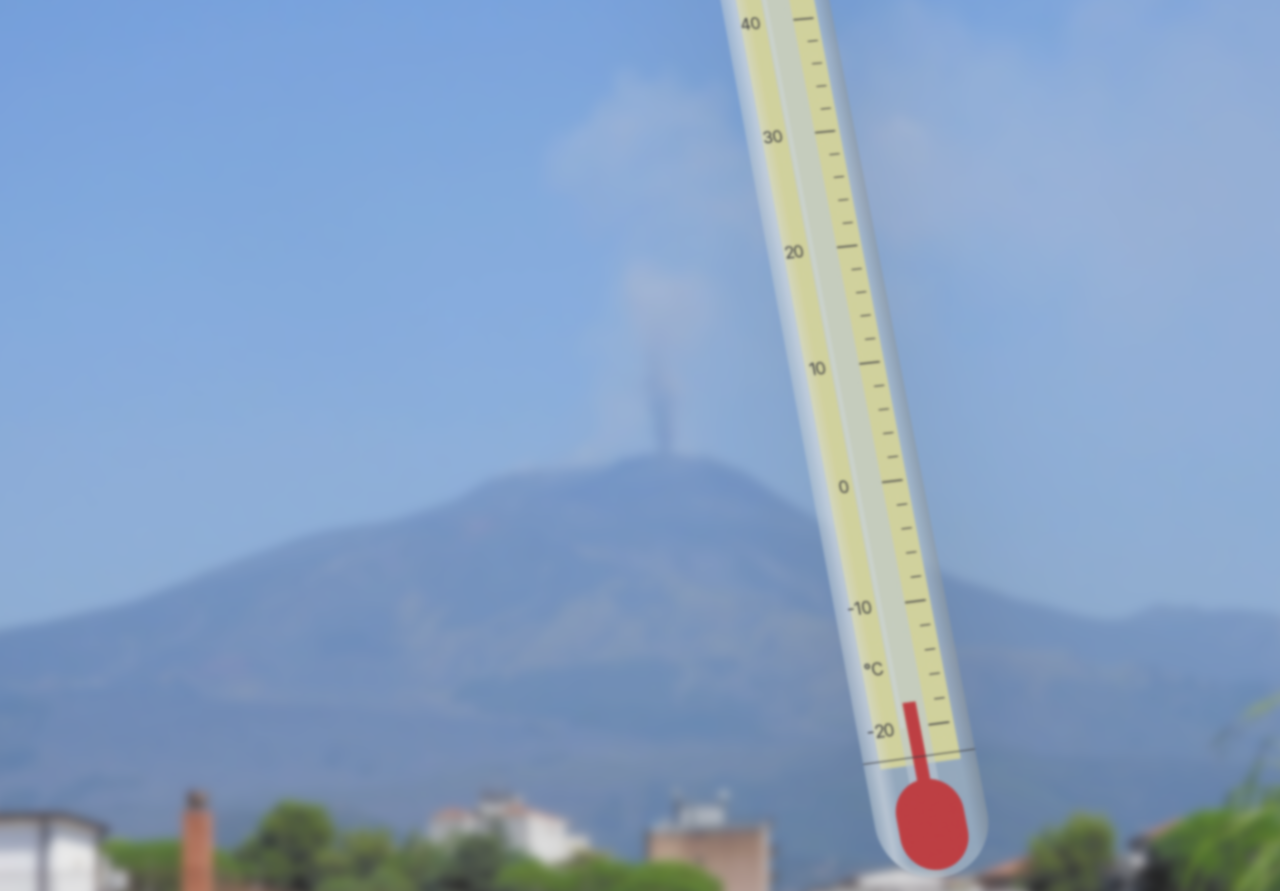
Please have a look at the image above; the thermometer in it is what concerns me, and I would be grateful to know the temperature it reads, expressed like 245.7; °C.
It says -18; °C
